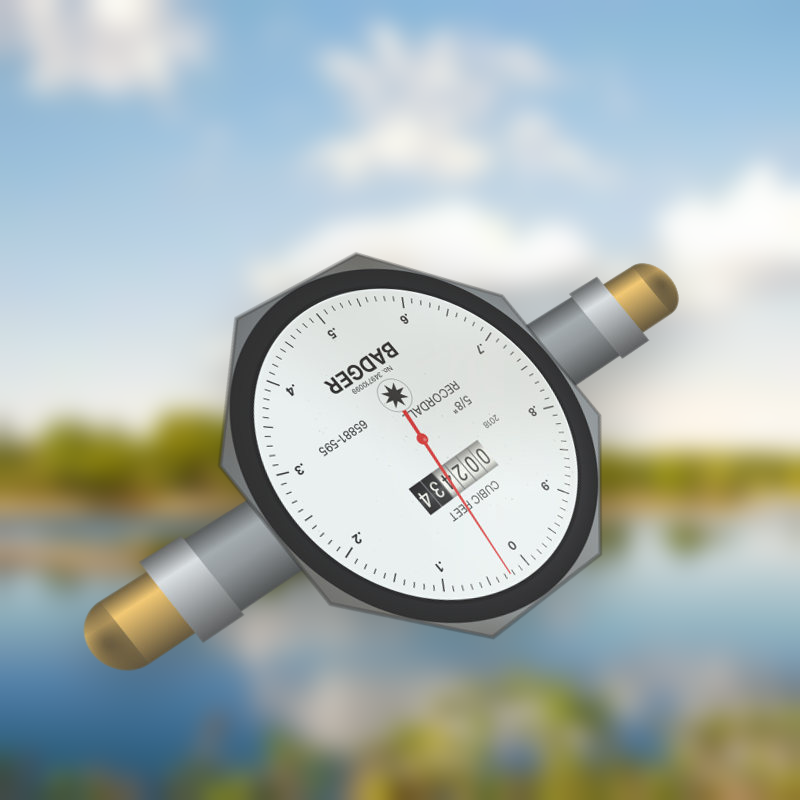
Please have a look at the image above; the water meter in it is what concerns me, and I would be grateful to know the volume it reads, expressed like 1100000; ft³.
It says 2434.02; ft³
